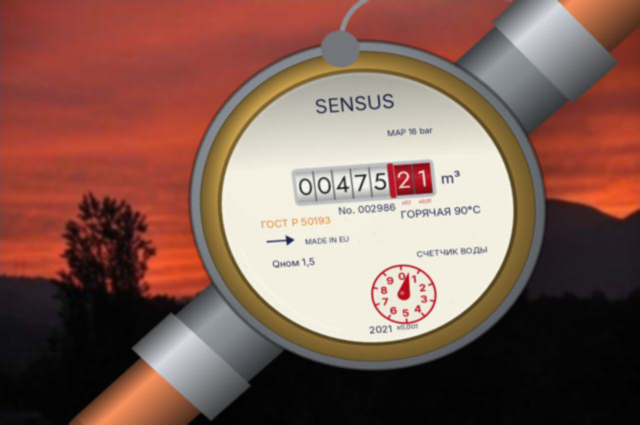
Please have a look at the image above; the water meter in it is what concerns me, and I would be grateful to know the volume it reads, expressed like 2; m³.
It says 475.210; m³
